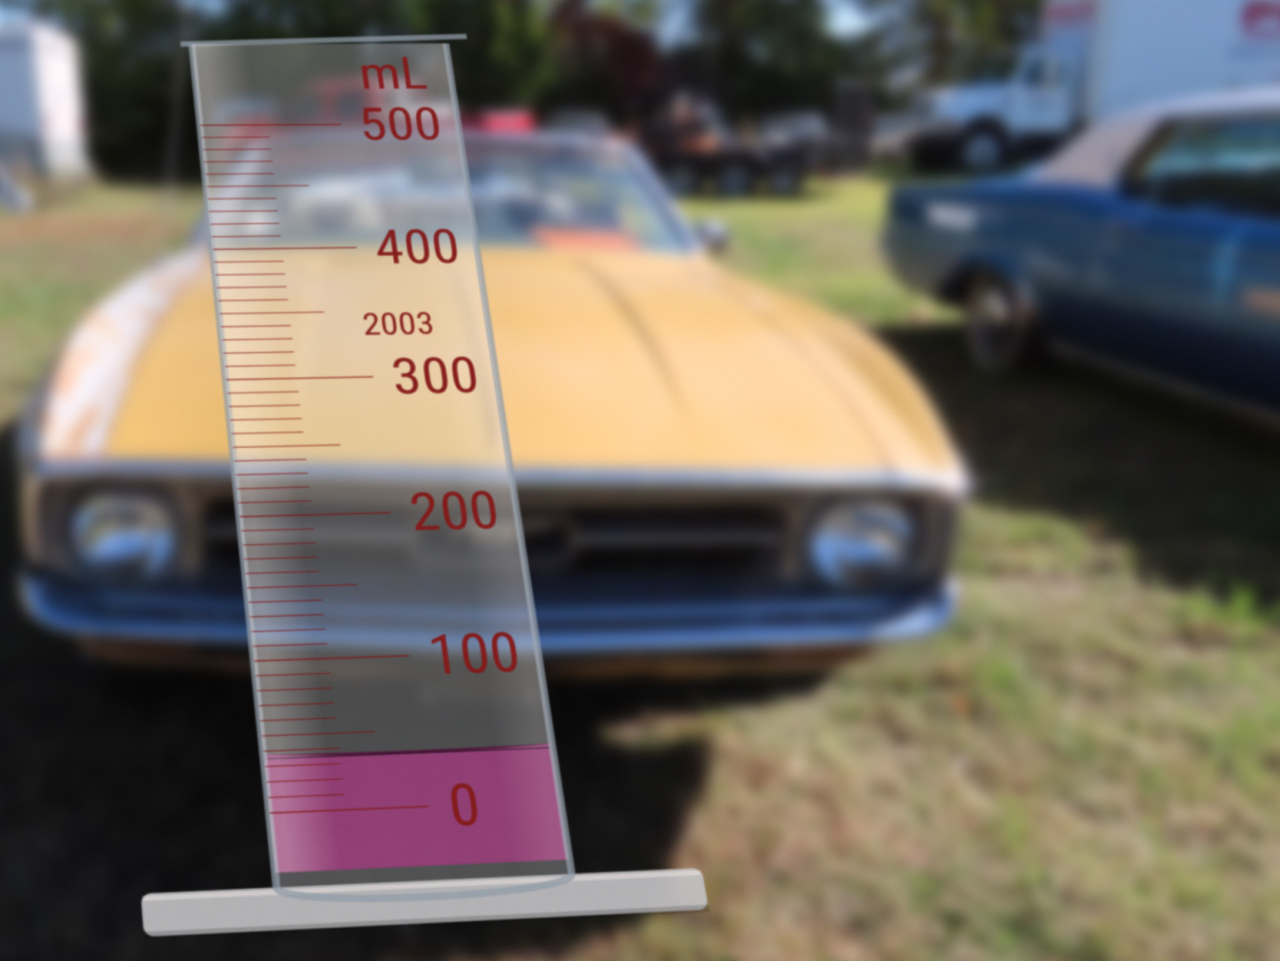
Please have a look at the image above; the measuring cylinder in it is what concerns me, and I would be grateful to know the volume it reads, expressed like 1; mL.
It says 35; mL
